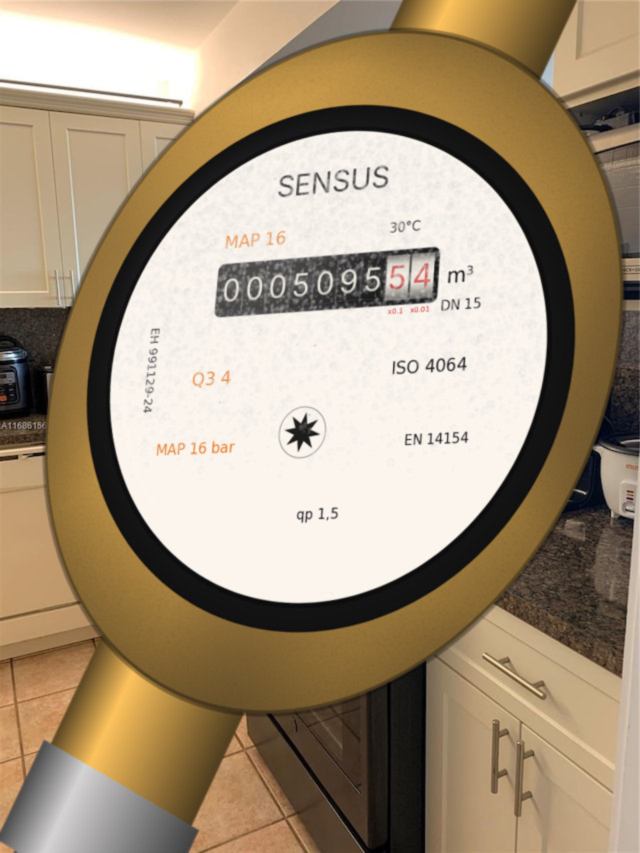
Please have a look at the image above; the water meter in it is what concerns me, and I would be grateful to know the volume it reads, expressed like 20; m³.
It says 5095.54; m³
